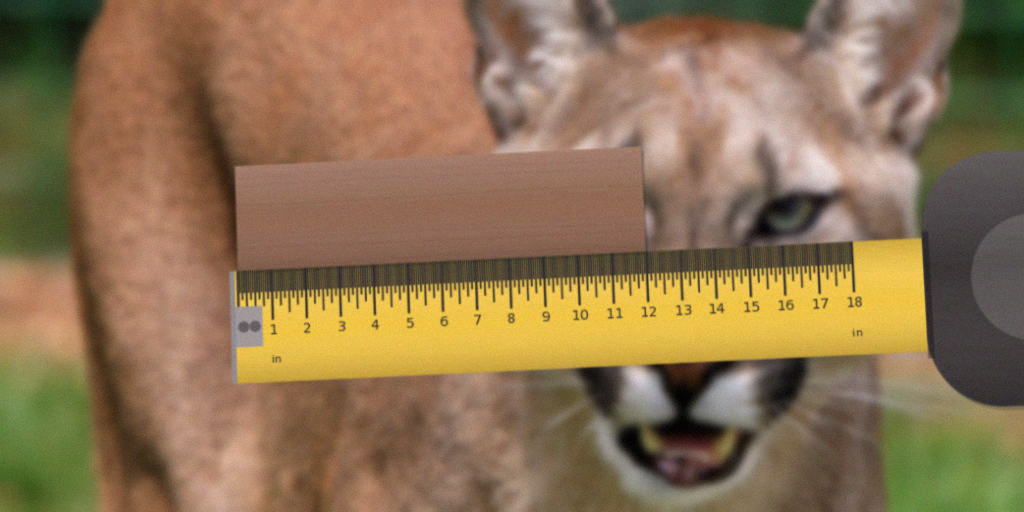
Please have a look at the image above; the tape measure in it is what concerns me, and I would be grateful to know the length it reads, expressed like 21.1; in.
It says 12; in
